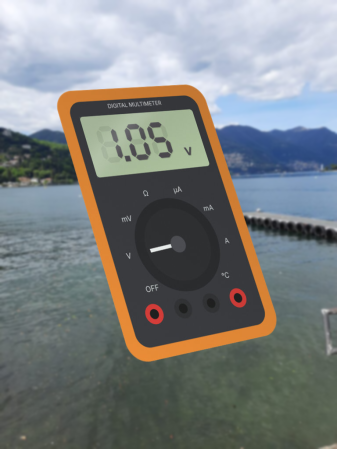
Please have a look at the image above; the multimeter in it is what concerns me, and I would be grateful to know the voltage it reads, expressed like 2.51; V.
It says 1.05; V
